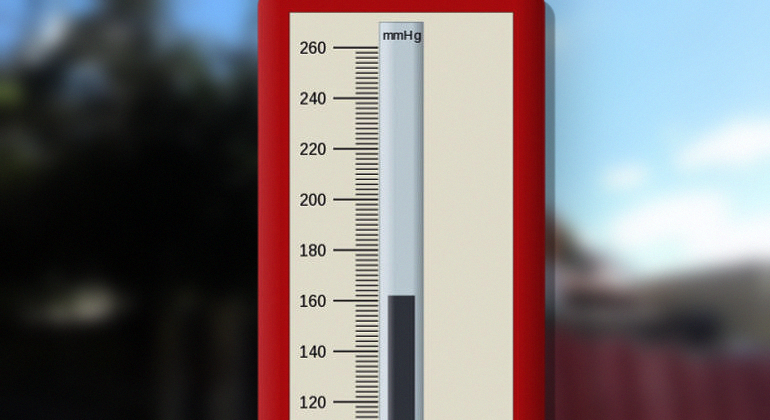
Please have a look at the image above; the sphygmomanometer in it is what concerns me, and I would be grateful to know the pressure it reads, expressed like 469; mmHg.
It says 162; mmHg
